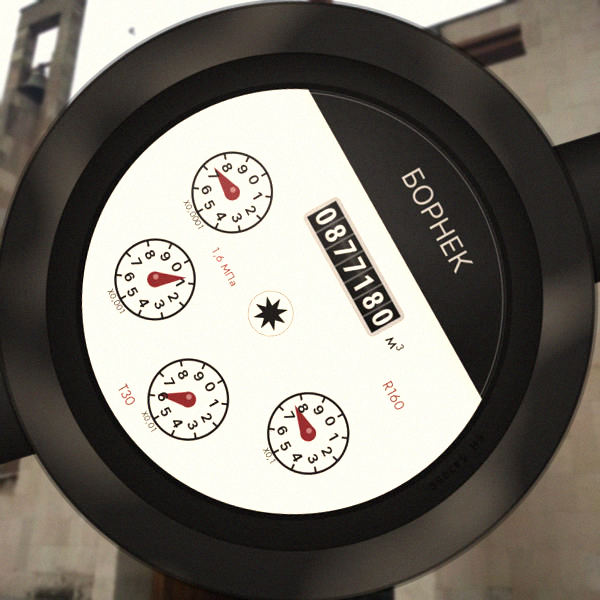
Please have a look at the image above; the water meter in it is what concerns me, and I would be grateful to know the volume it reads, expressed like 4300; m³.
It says 877180.7607; m³
